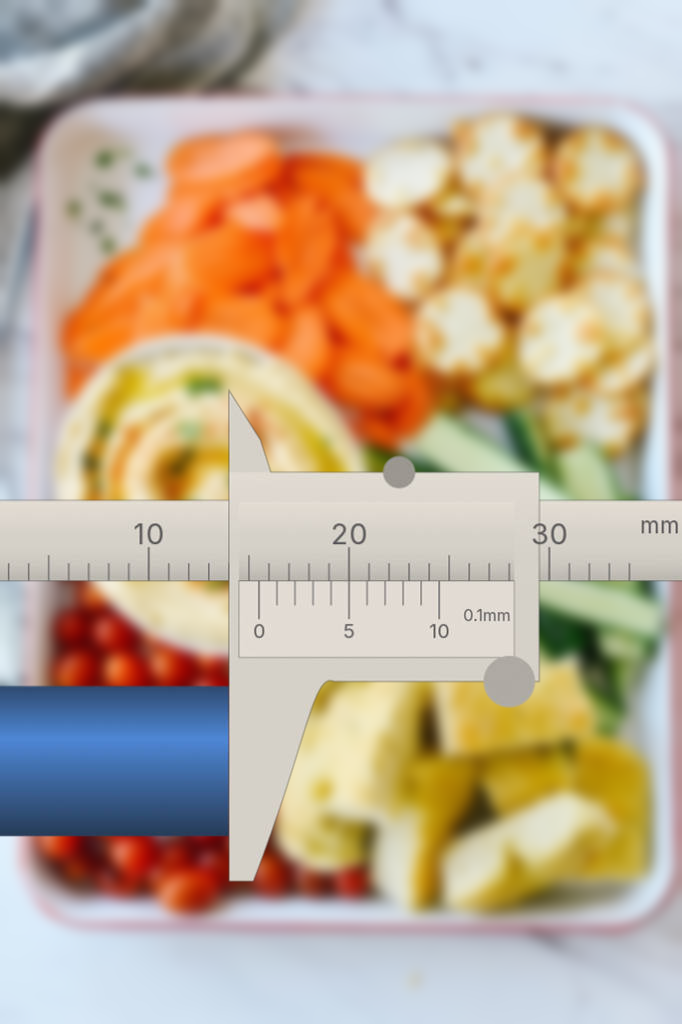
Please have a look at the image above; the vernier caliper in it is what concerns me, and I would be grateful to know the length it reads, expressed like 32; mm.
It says 15.5; mm
